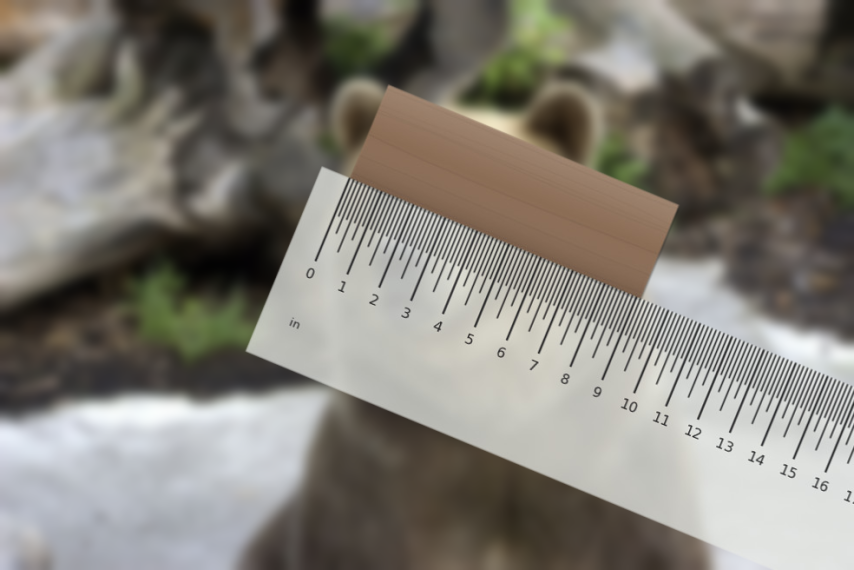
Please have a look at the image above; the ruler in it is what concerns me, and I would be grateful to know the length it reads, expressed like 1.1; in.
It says 9.125; in
